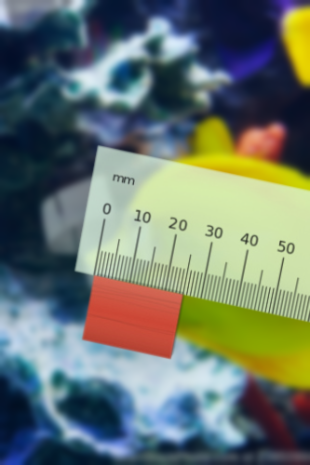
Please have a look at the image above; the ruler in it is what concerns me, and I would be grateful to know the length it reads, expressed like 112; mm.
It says 25; mm
